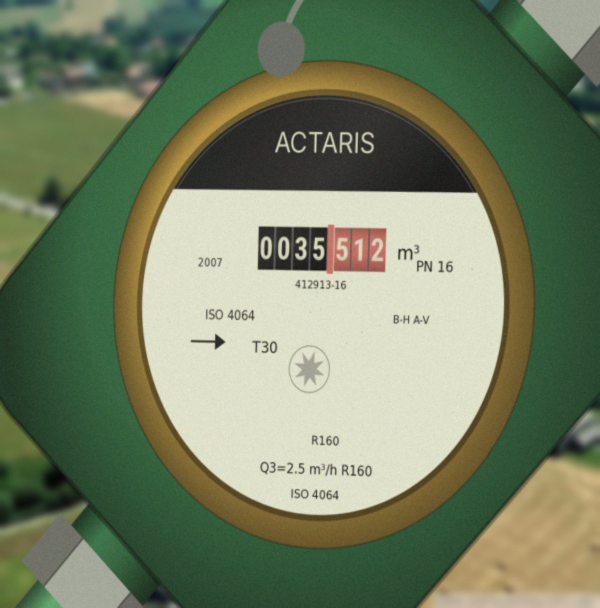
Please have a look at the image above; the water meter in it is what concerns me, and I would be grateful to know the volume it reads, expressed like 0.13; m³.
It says 35.512; m³
